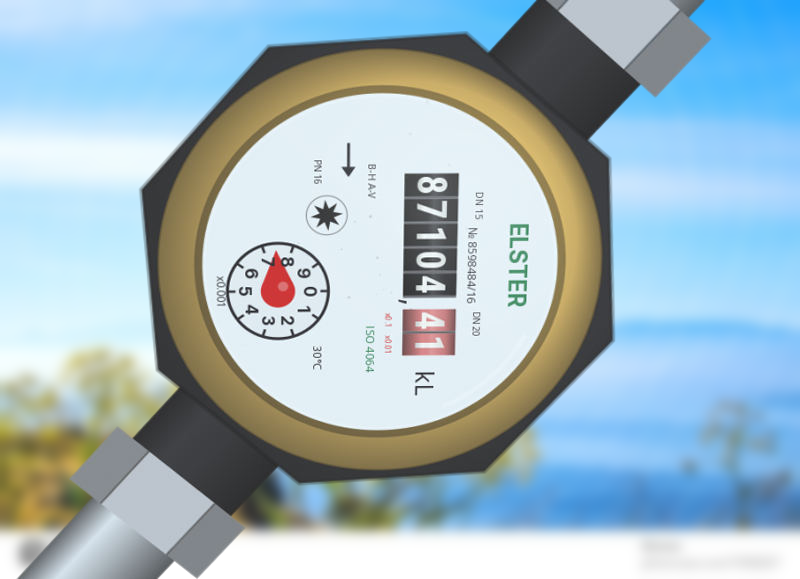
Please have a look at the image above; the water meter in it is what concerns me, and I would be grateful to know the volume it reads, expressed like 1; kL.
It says 87104.417; kL
